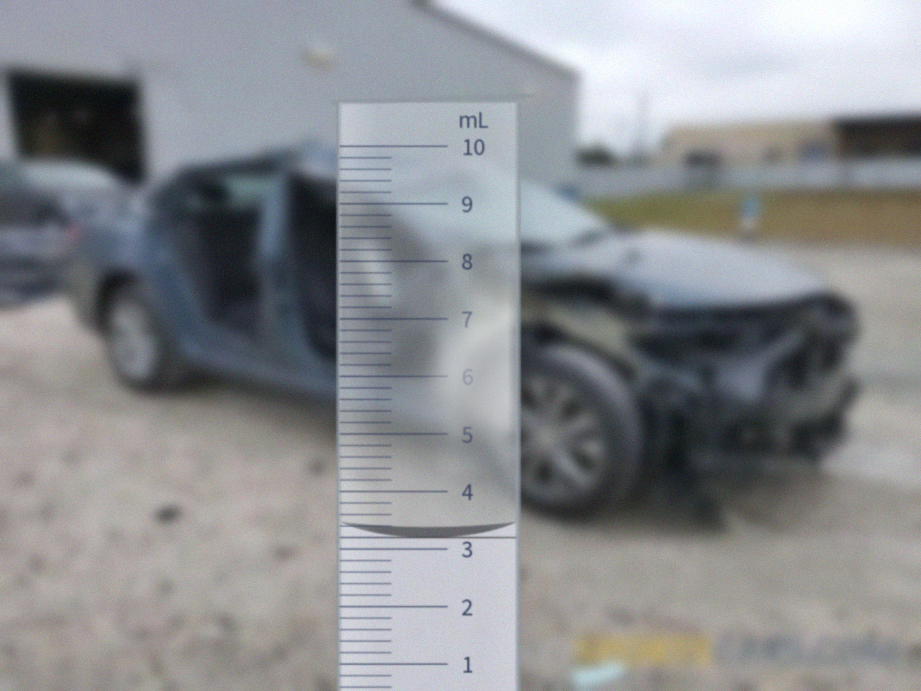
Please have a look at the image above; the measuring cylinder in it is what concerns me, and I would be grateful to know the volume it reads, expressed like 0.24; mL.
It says 3.2; mL
